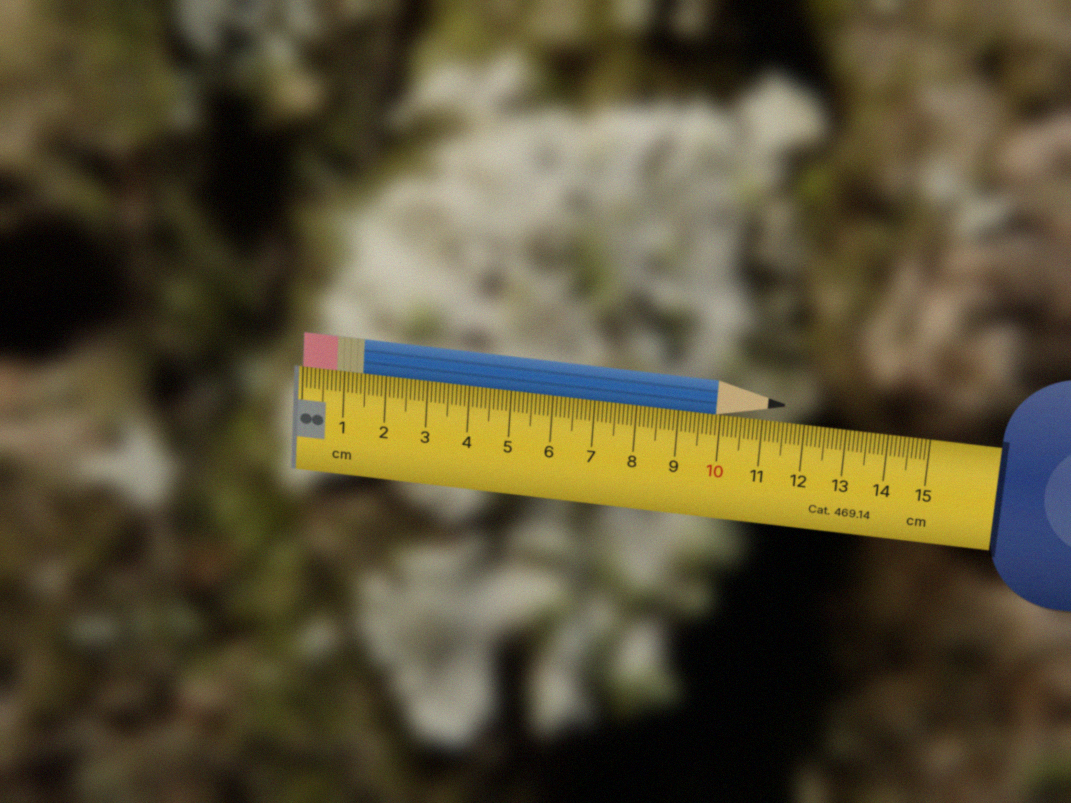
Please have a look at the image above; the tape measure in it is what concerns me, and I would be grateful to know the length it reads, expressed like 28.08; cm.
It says 11.5; cm
